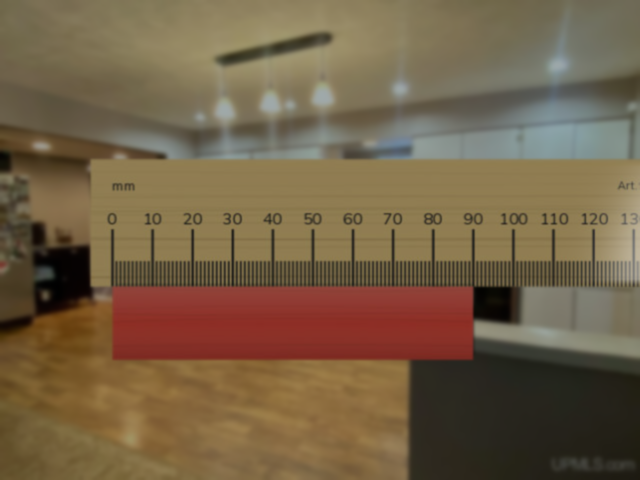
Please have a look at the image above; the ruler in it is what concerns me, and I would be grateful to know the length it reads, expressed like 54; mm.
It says 90; mm
